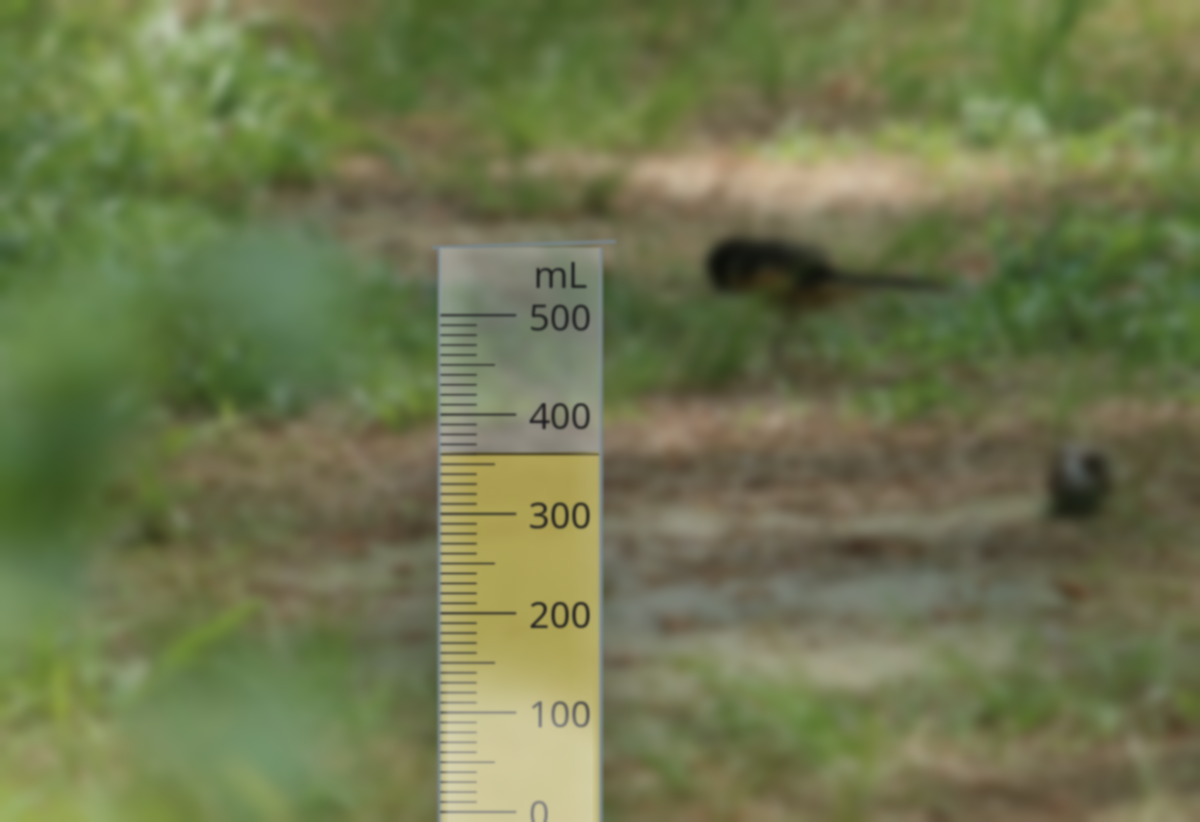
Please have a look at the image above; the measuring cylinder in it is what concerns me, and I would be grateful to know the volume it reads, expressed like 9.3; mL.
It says 360; mL
